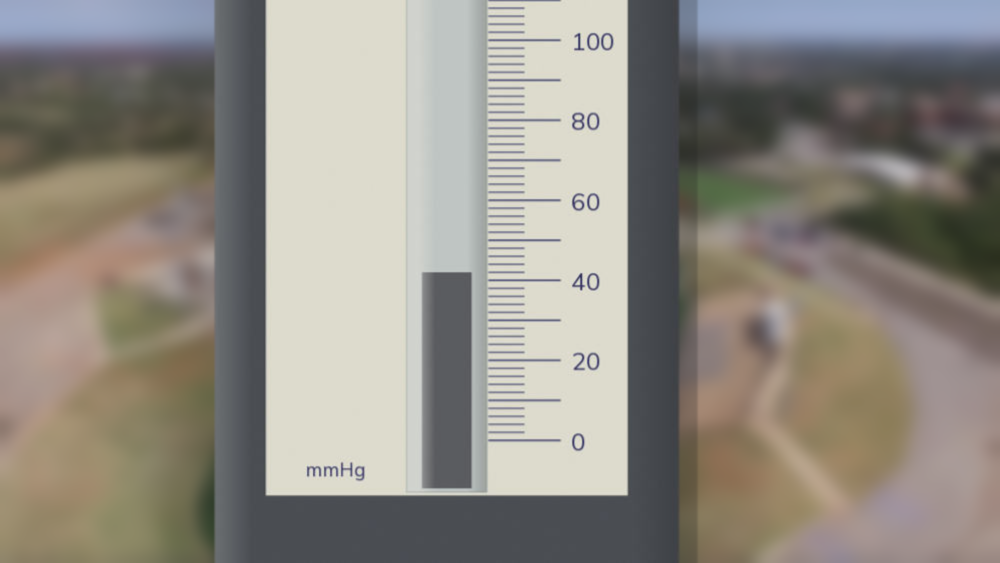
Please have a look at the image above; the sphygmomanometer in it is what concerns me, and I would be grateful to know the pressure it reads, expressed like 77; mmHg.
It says 42; mmHg
